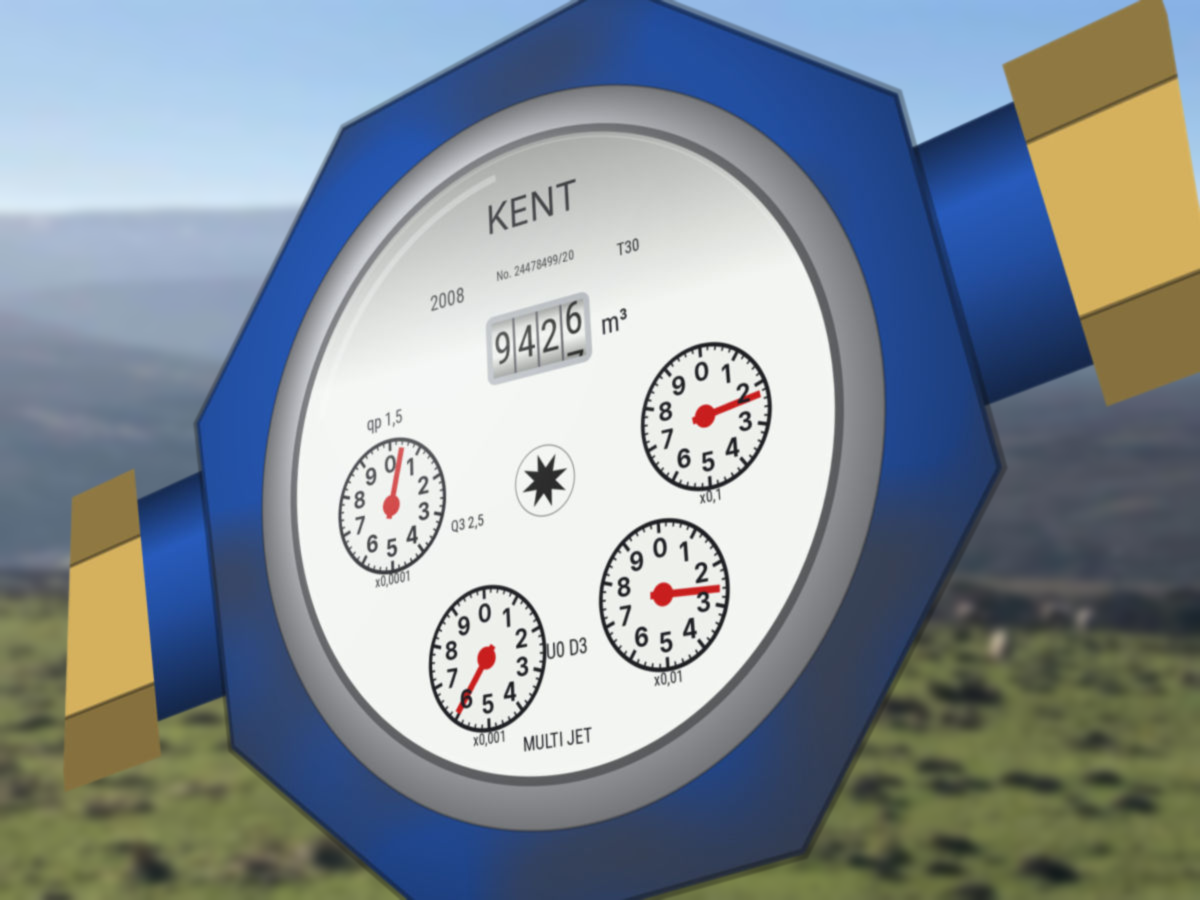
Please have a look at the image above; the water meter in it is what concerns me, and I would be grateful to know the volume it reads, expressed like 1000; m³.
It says 9426.2260; m³
